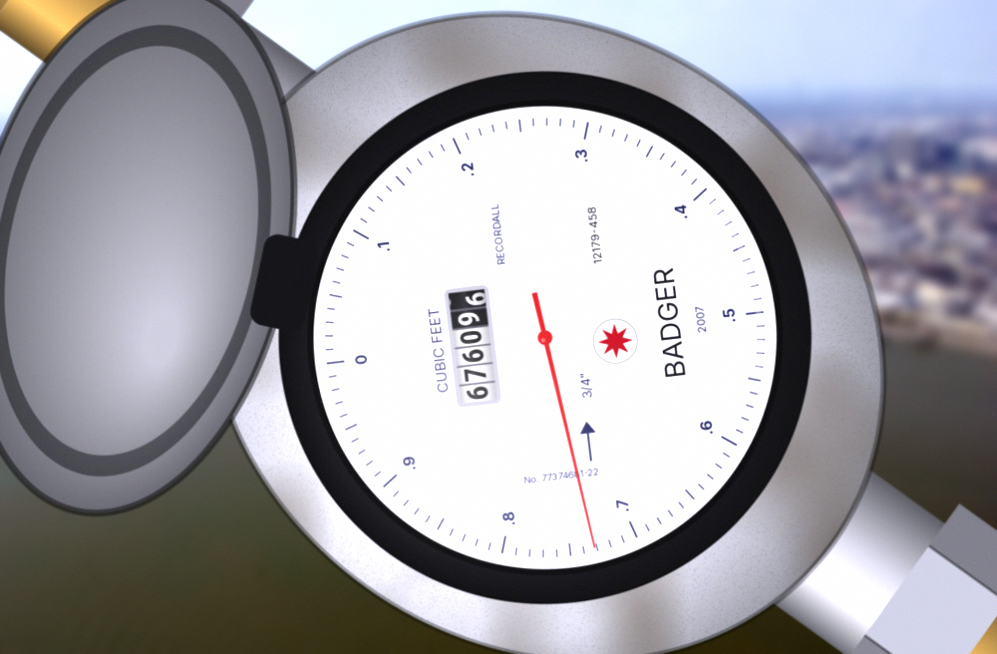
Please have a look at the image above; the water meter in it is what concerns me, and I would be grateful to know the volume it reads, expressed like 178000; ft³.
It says 676095.73; ft³
